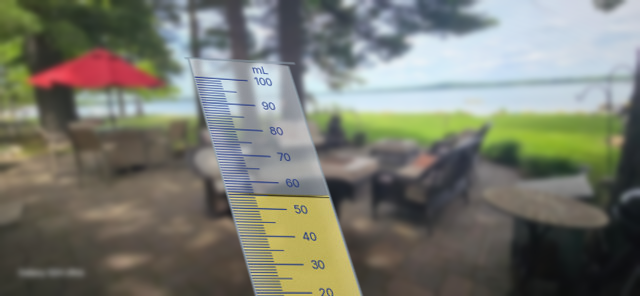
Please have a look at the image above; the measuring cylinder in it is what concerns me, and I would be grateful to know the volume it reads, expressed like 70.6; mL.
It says 55; mL
